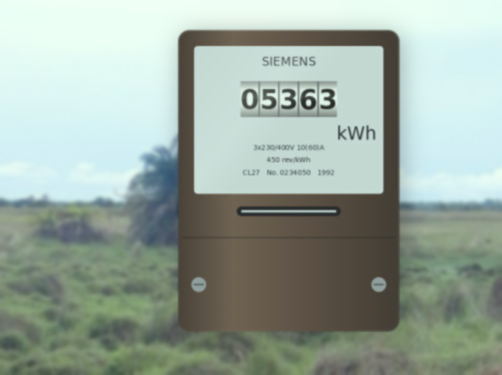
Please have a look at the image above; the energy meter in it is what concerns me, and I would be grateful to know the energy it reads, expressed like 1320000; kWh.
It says 5363; kWh
